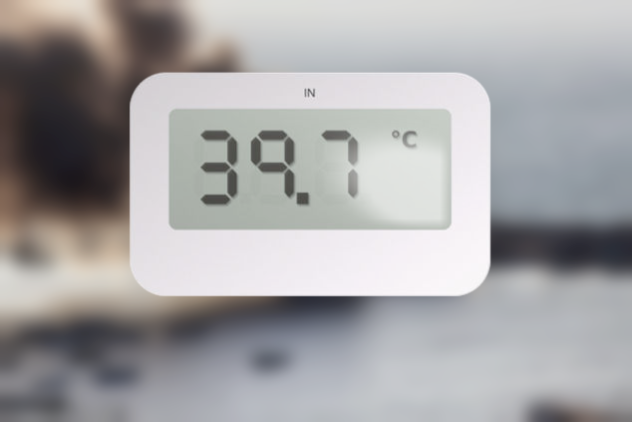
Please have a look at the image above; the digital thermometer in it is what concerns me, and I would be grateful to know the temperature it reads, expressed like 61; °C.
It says 39.7; °C
